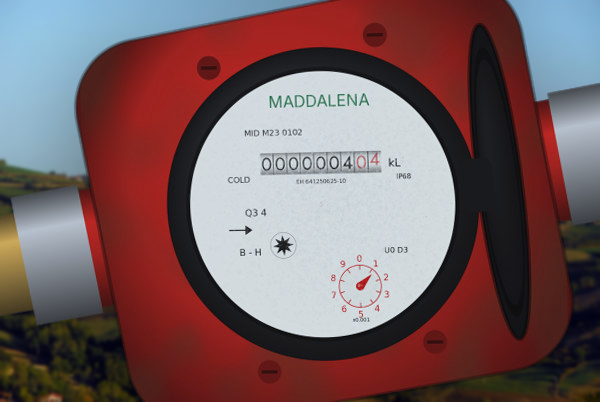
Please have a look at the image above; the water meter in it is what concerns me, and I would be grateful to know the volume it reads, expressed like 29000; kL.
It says 4.041; kL
